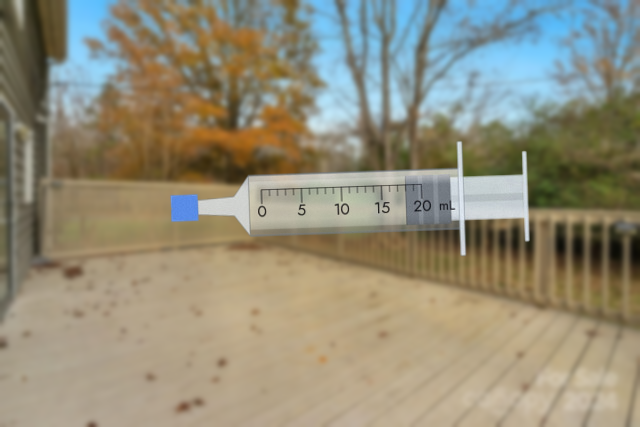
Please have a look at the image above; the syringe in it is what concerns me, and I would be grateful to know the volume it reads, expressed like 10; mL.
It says 18; mL
